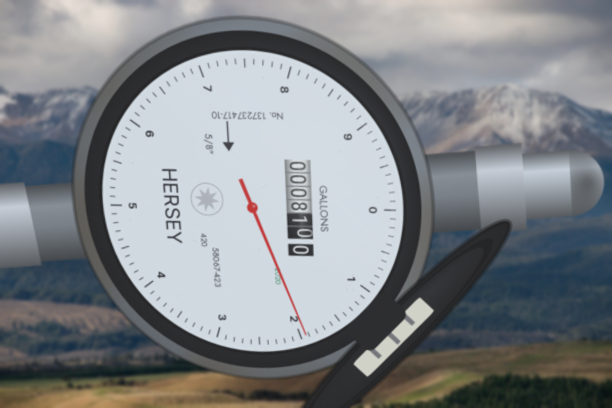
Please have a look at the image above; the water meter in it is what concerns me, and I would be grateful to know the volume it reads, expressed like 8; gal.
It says 8101.9; gal
